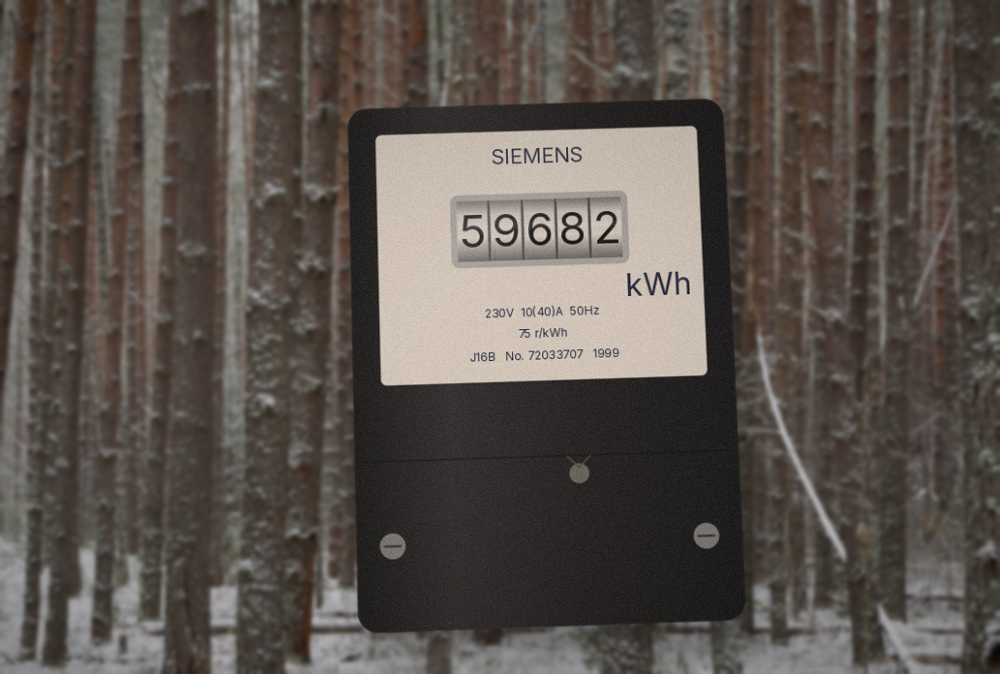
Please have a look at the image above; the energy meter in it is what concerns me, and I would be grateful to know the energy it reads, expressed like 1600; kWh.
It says 59682; kWh
